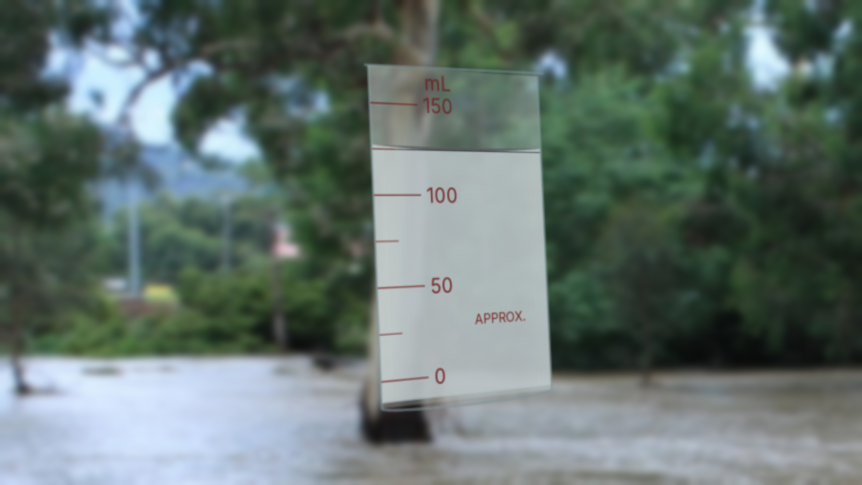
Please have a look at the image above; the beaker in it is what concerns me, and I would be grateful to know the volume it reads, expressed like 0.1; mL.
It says 125; mL
